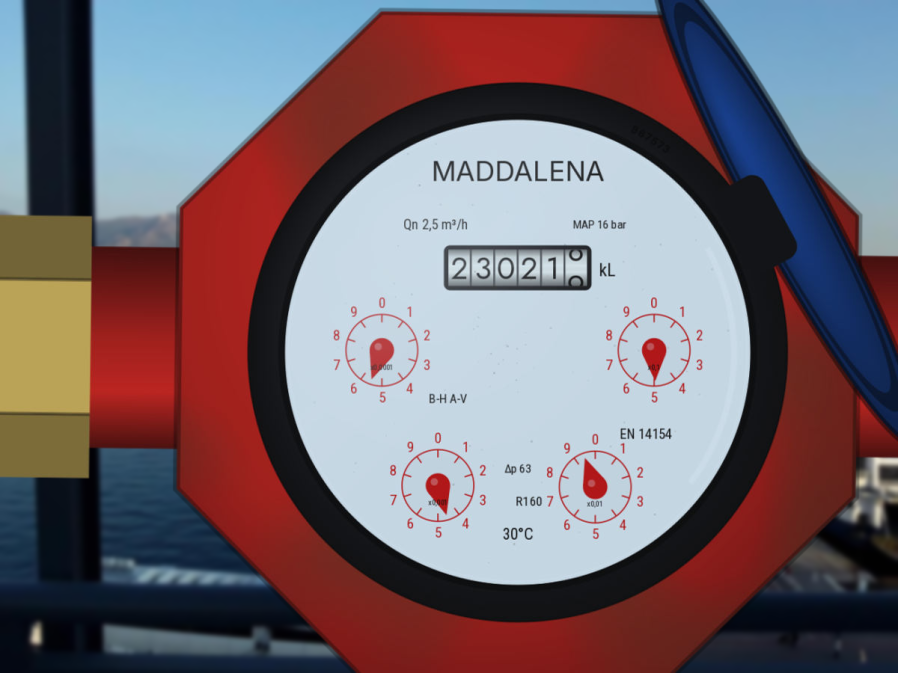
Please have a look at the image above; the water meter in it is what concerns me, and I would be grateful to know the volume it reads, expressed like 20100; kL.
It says 230218.4945; kL
